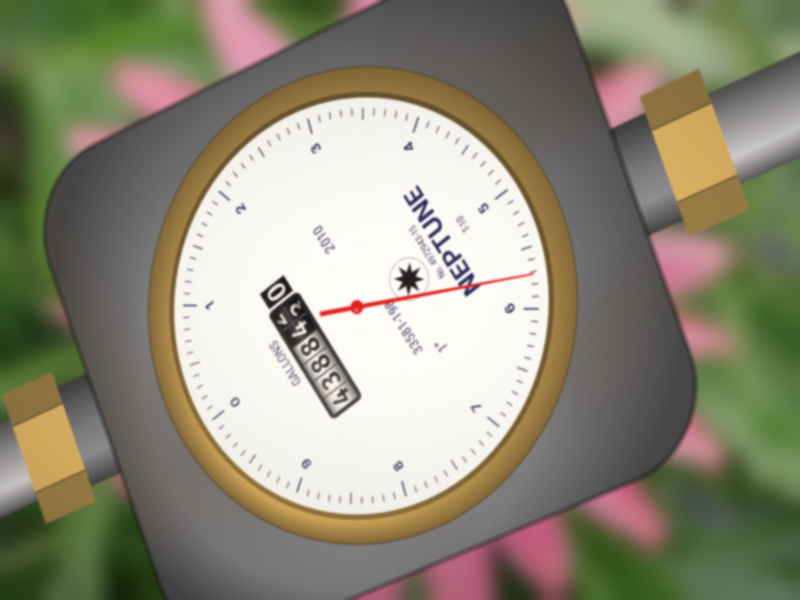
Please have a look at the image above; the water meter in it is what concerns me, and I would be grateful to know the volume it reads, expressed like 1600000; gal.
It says 4388425.7; gal
